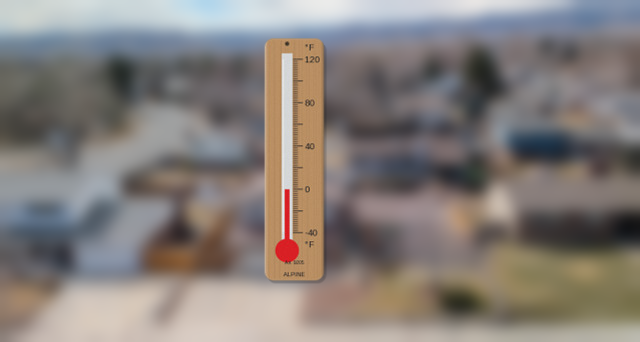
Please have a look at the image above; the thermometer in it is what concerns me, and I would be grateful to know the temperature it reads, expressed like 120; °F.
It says 0; °F
